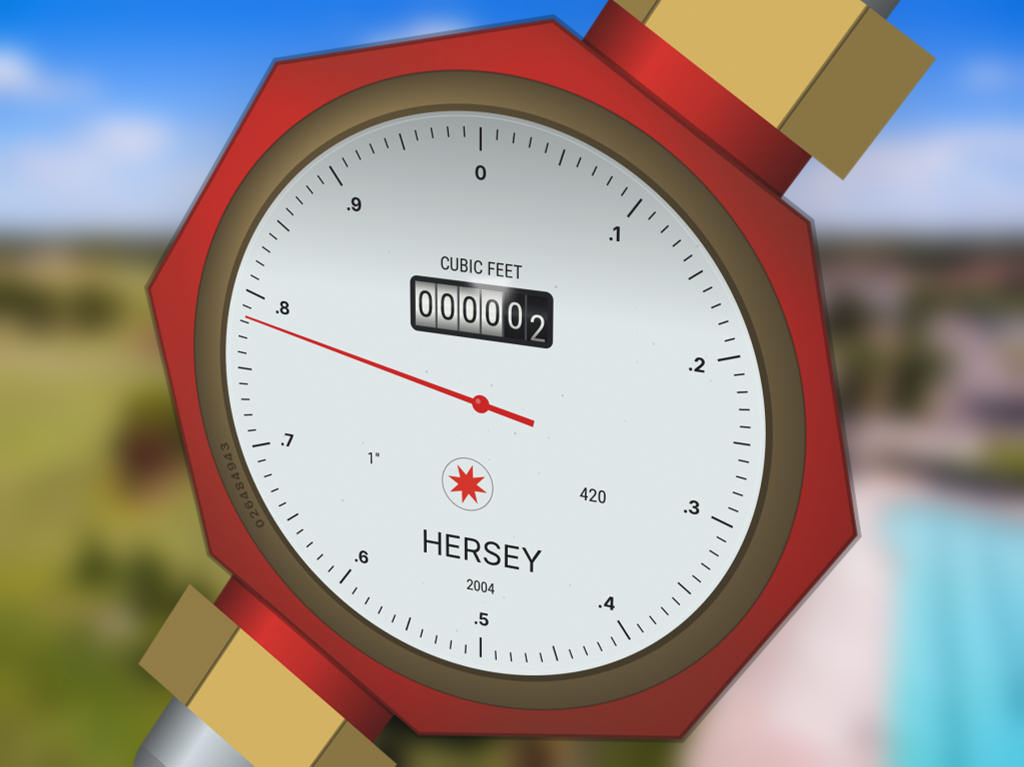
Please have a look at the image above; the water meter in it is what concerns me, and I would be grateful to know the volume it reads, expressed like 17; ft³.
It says 1.78; ft³
